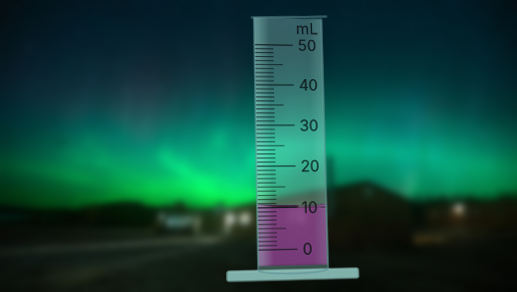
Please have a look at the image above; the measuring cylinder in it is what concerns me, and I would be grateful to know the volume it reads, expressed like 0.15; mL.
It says 10; mL
